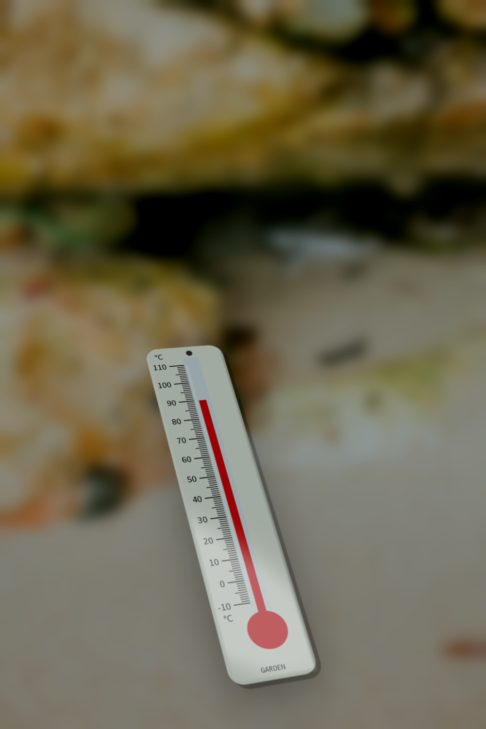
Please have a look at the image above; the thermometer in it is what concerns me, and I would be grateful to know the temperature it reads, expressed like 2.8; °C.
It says 90; °C
